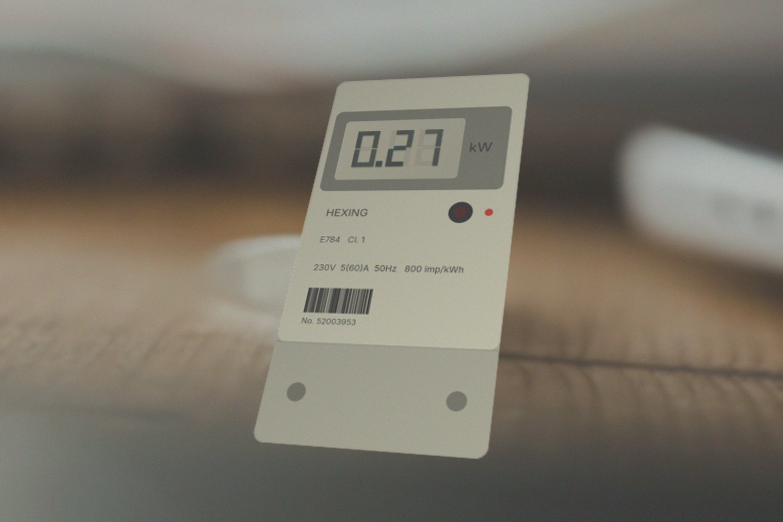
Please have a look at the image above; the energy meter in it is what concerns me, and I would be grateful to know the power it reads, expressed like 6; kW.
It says 0.27; kW
